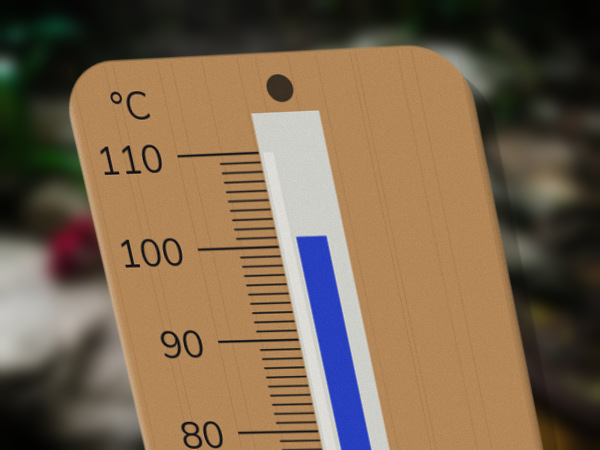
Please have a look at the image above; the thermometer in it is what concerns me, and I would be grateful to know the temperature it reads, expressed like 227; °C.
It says 101; °C
